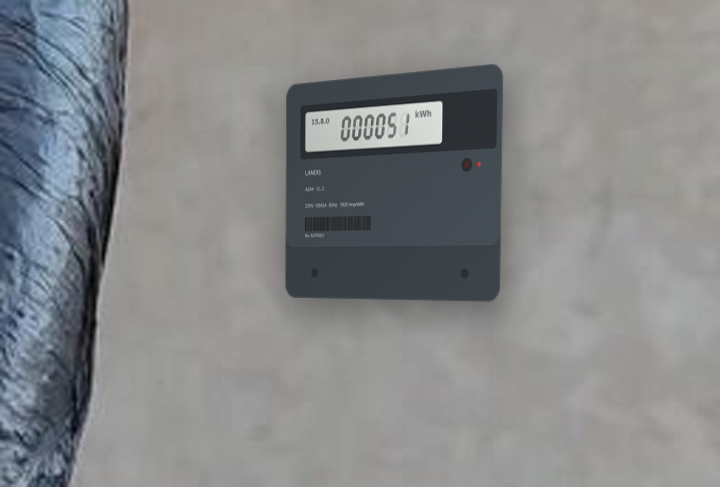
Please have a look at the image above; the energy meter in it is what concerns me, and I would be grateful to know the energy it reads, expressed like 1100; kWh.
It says 51; kWh
